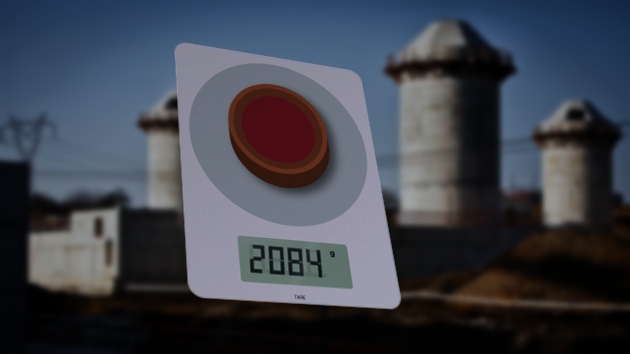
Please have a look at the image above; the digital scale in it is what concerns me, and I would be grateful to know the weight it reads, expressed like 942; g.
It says 2084; g
